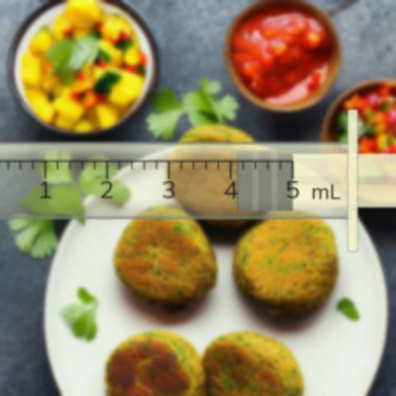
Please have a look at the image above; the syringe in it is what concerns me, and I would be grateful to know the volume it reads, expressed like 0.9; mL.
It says 4.1; mL
